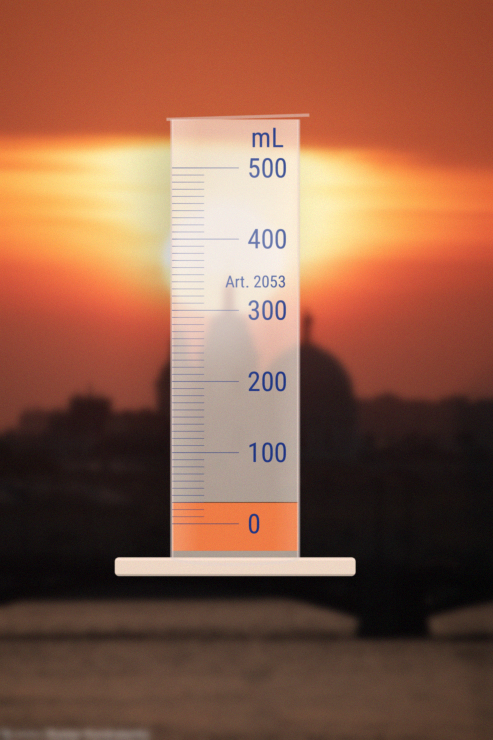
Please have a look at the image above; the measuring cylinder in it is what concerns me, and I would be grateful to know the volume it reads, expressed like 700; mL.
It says 30; mL
